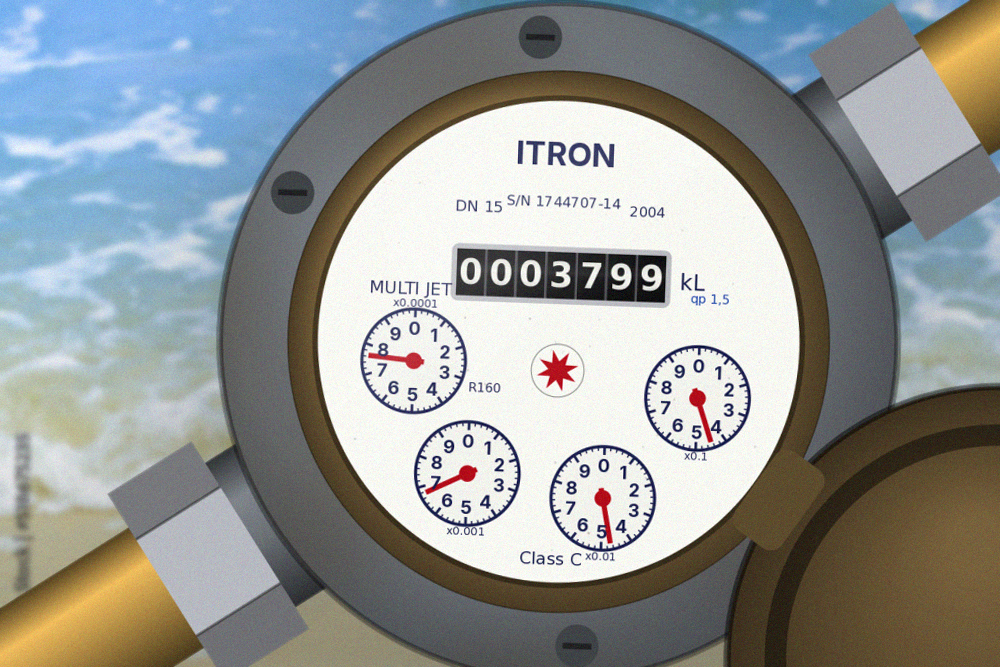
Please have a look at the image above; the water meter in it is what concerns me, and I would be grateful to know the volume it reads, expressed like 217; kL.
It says 3799.4467; kL
